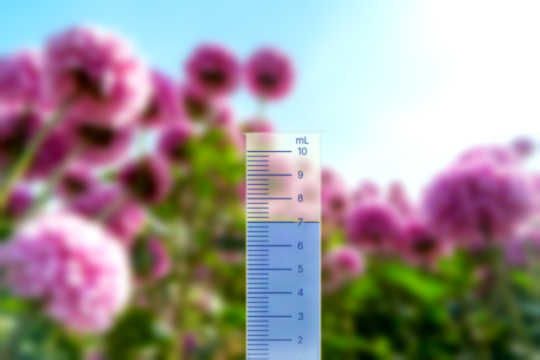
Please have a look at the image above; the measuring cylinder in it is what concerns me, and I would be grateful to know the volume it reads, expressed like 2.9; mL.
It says 7; mL
